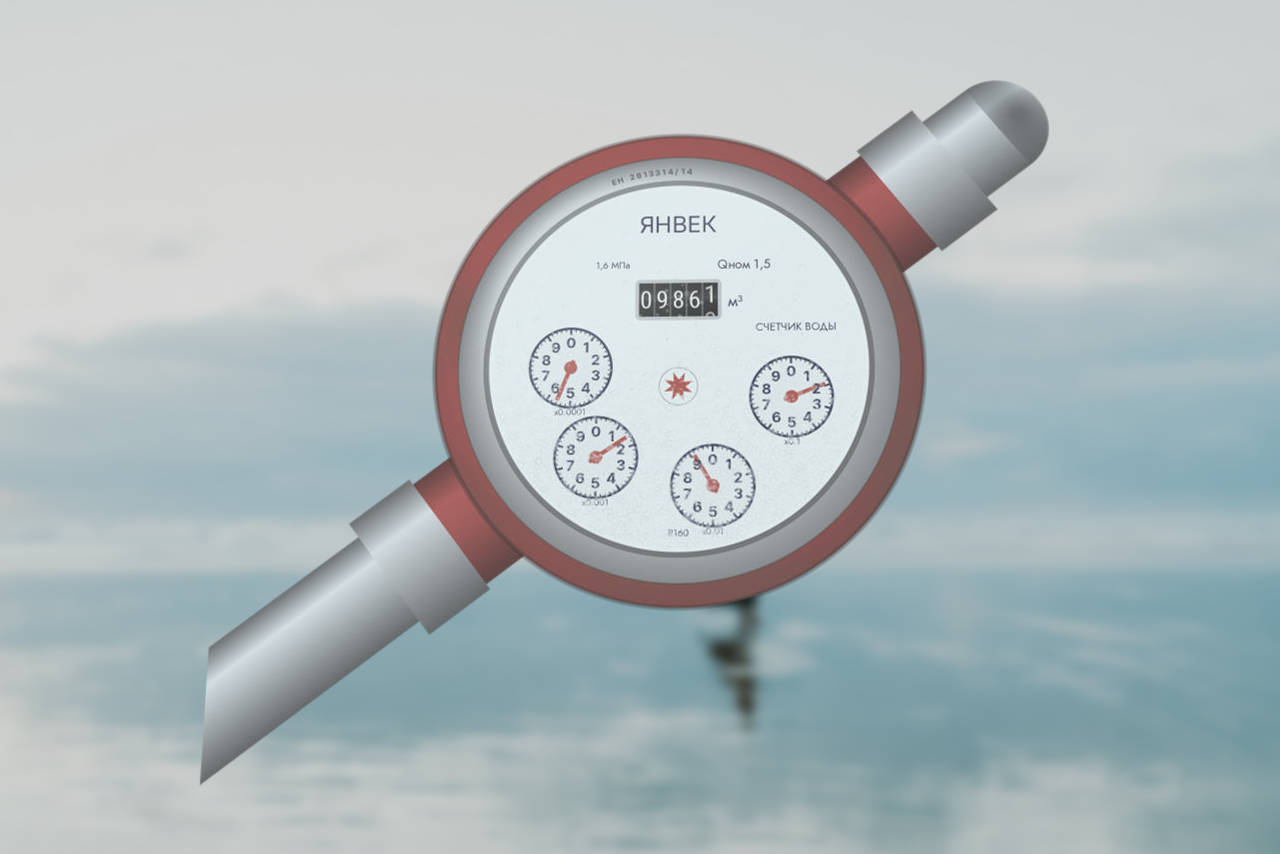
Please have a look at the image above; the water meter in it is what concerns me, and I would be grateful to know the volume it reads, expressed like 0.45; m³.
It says 9861.1915; m³
